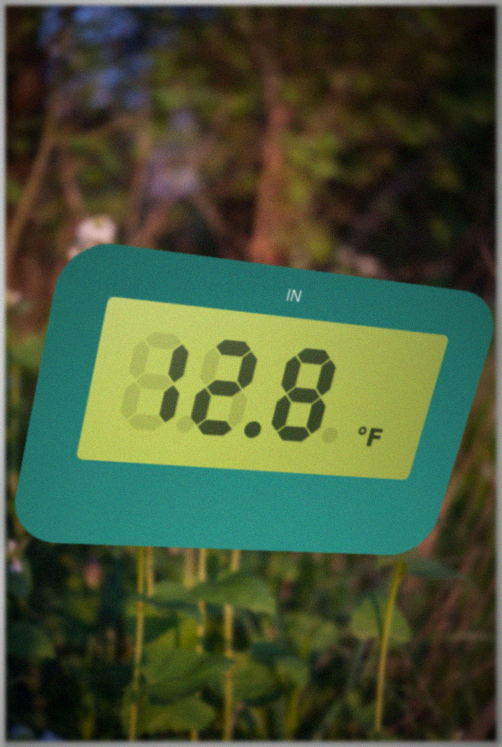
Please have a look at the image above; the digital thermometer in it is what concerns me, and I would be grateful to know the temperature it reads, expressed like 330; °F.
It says 12.8; °F
